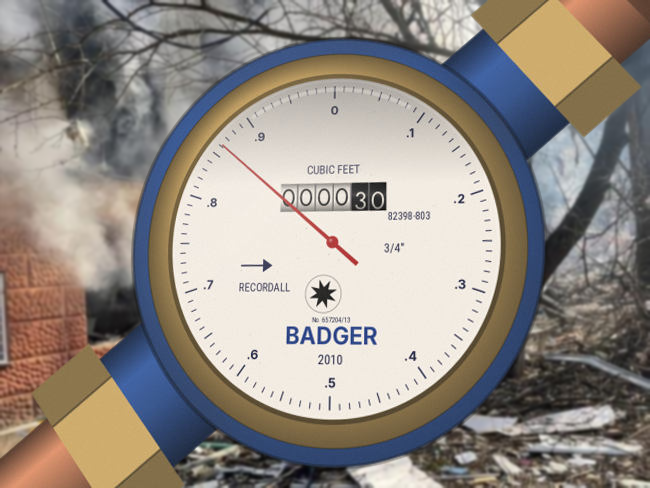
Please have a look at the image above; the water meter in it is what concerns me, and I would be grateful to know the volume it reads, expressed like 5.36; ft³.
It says 29.86; ft³
